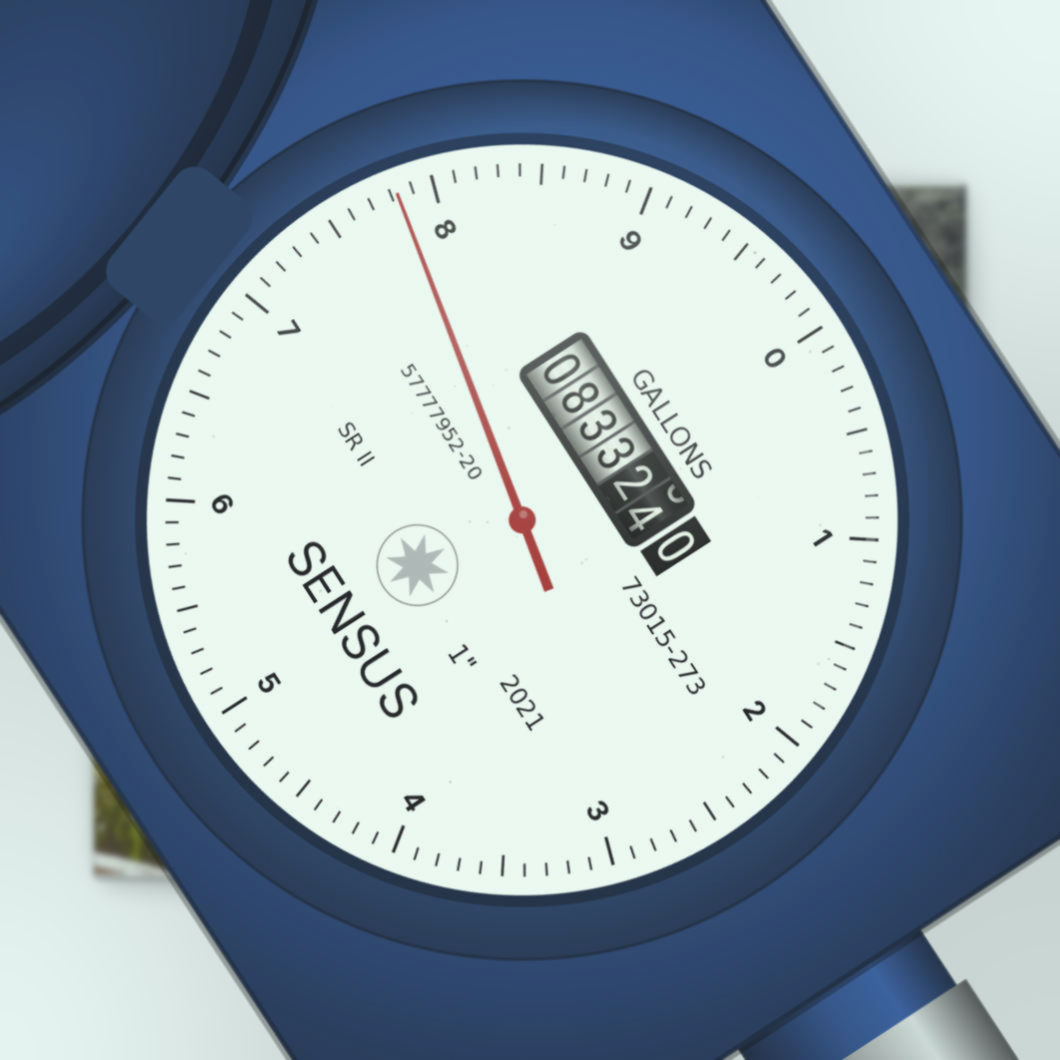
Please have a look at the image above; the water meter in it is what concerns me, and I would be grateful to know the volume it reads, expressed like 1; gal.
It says 833237.8; gal
